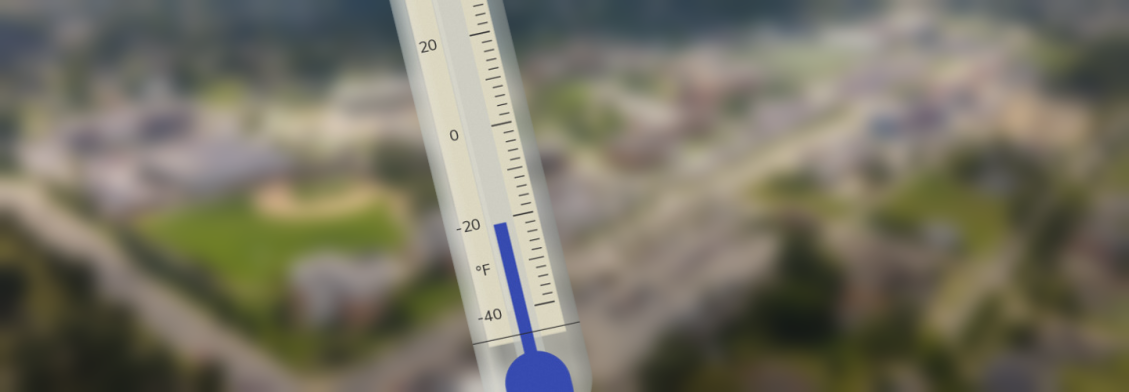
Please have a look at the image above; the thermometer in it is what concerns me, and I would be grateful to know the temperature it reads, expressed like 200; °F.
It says -21; °F
